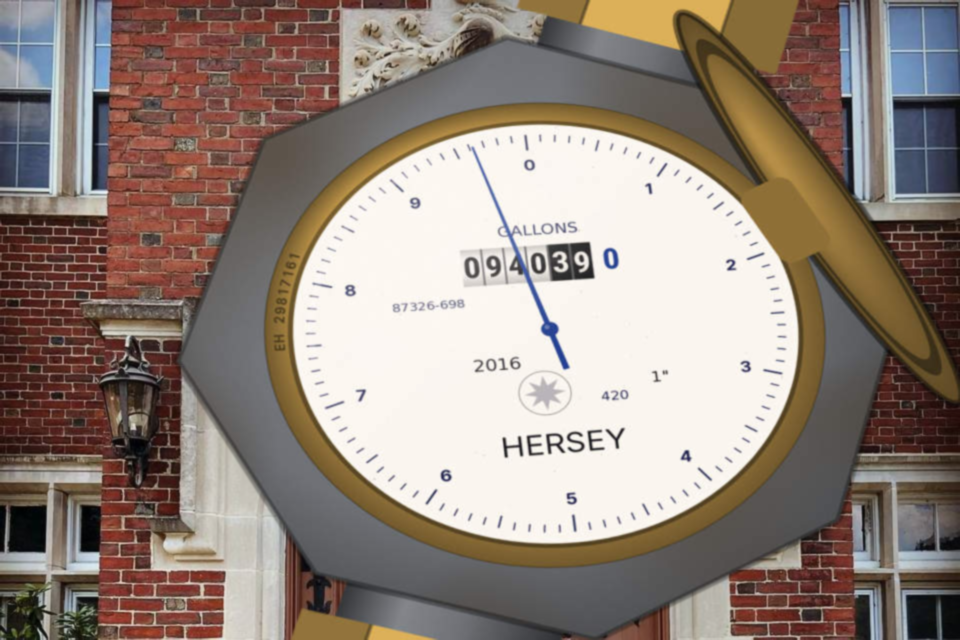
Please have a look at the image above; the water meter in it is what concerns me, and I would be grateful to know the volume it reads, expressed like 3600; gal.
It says 940389.6; gal
